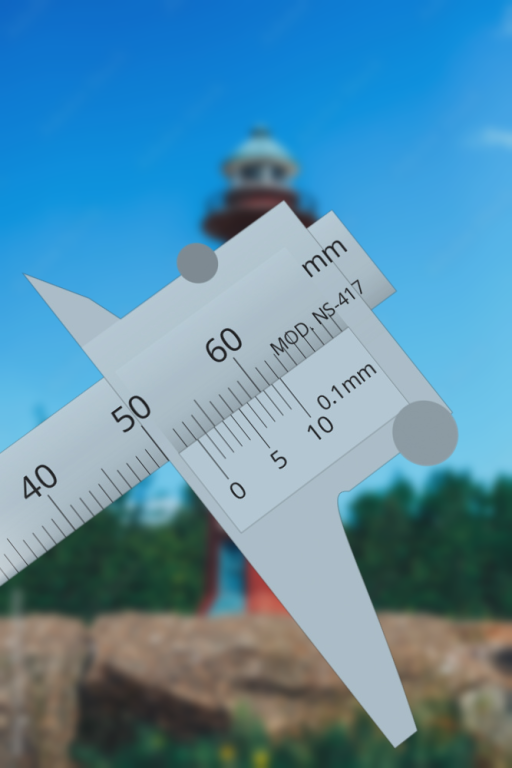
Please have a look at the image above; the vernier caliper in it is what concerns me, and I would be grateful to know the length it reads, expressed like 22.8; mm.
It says 53.1; mm
